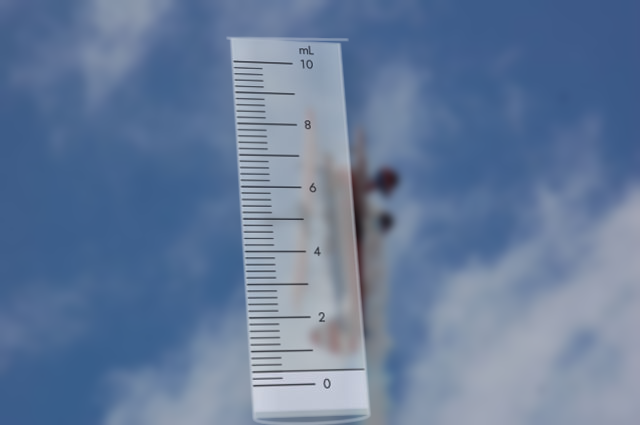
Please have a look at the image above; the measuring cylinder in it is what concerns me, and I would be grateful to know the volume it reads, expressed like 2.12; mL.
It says 0.4; mL
